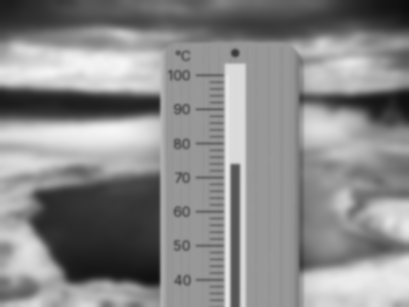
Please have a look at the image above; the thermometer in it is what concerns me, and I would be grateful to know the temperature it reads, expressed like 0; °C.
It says 74; °C
